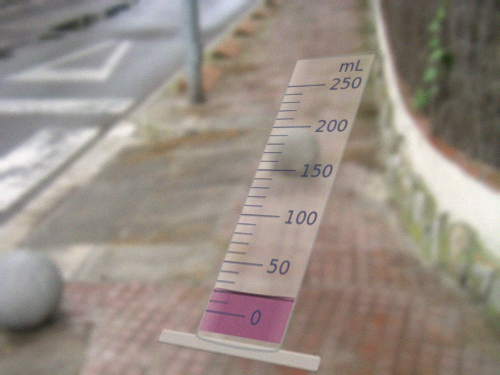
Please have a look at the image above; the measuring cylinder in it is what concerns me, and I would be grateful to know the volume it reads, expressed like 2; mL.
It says 20; mL
